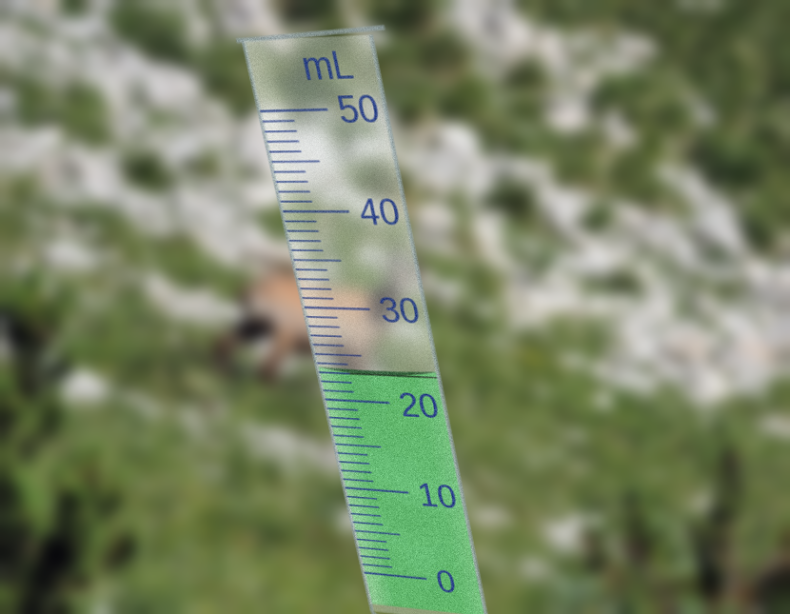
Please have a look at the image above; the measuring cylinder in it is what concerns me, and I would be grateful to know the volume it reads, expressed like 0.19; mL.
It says 23; mL
